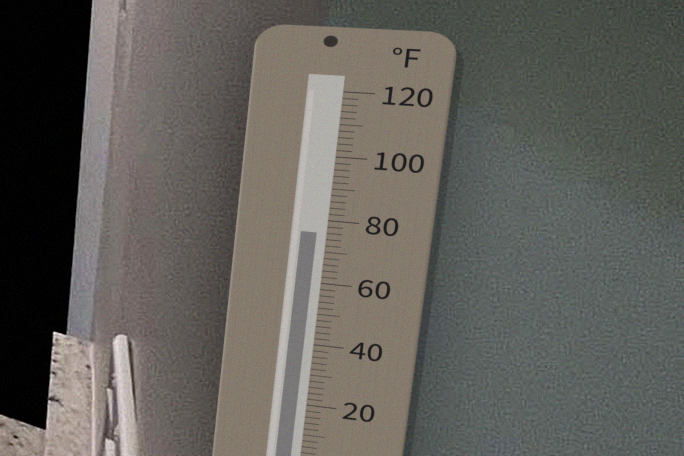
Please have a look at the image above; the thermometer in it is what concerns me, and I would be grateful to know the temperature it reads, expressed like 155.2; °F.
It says 76; °F
